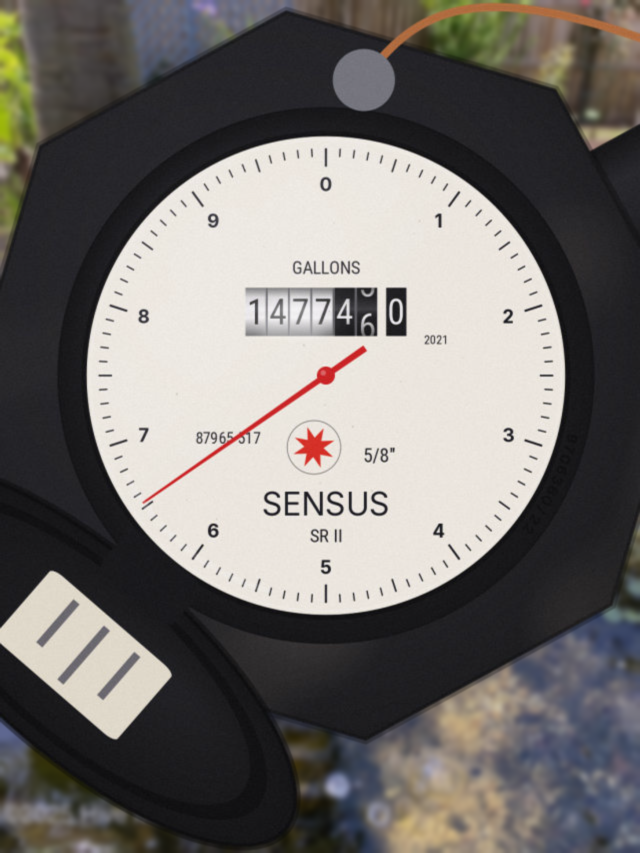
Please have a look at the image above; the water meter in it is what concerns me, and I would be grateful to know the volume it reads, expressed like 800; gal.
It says 1477456.5; gal
